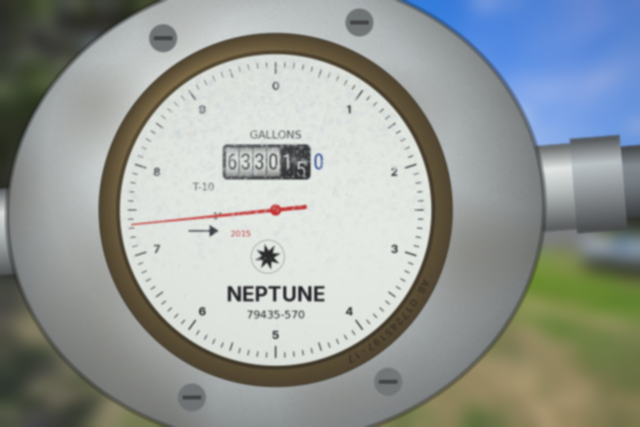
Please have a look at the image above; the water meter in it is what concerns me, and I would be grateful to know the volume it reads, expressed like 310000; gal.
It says 6330147.3; gal
